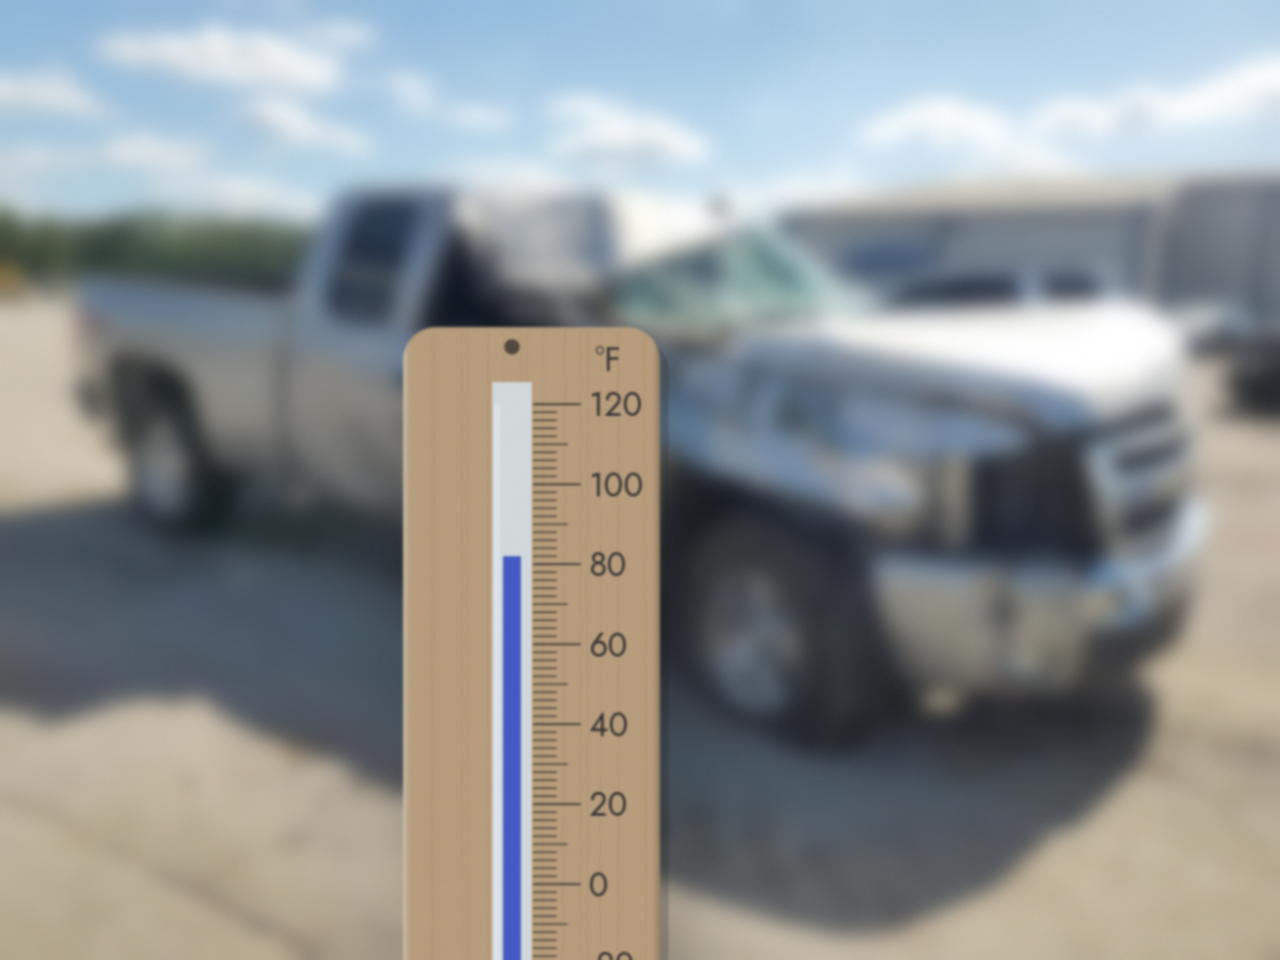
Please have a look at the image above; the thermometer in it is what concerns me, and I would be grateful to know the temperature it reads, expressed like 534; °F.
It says 82; °F
